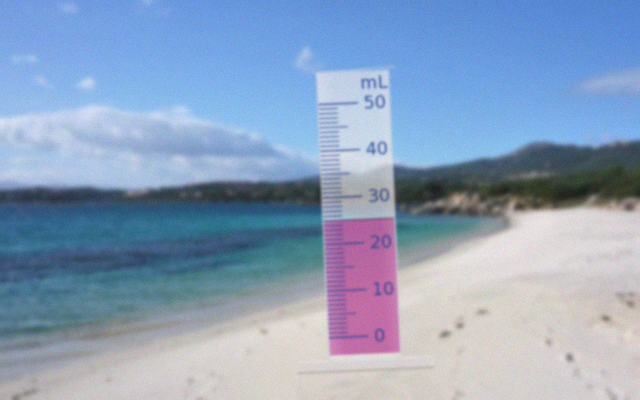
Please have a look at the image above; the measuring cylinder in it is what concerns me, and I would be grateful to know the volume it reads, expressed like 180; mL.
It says 25; mL
